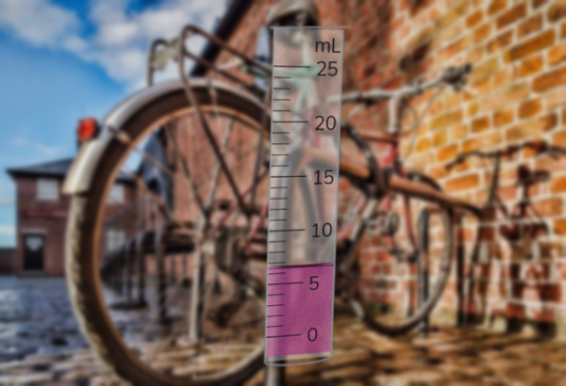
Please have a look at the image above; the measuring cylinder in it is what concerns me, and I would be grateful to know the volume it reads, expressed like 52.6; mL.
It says 6.5; mL
